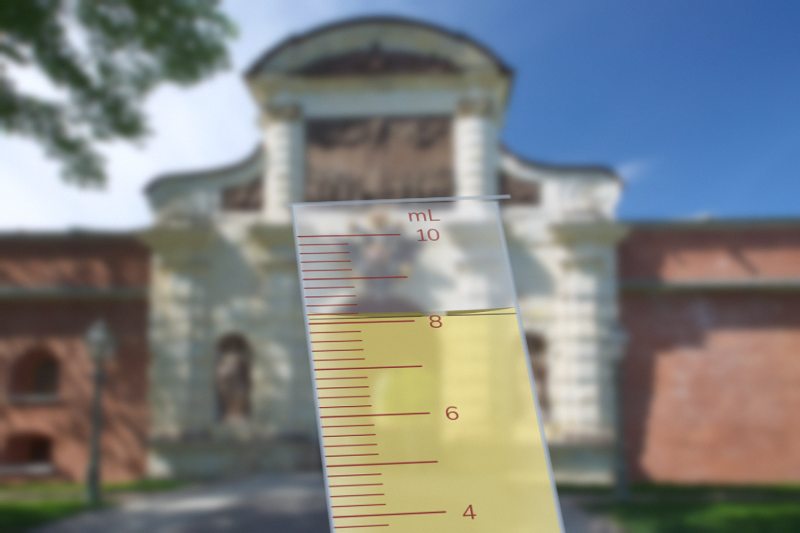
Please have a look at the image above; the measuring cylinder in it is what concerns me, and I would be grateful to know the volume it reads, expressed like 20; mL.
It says 8.1; mL
